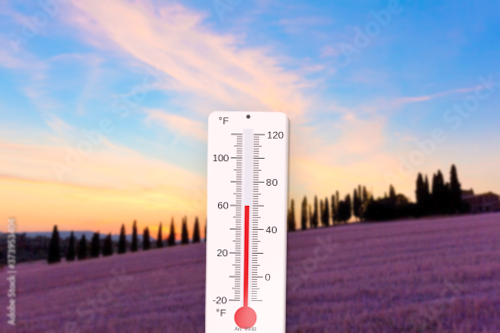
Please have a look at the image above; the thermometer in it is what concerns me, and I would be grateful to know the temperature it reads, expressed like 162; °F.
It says 60; °F
